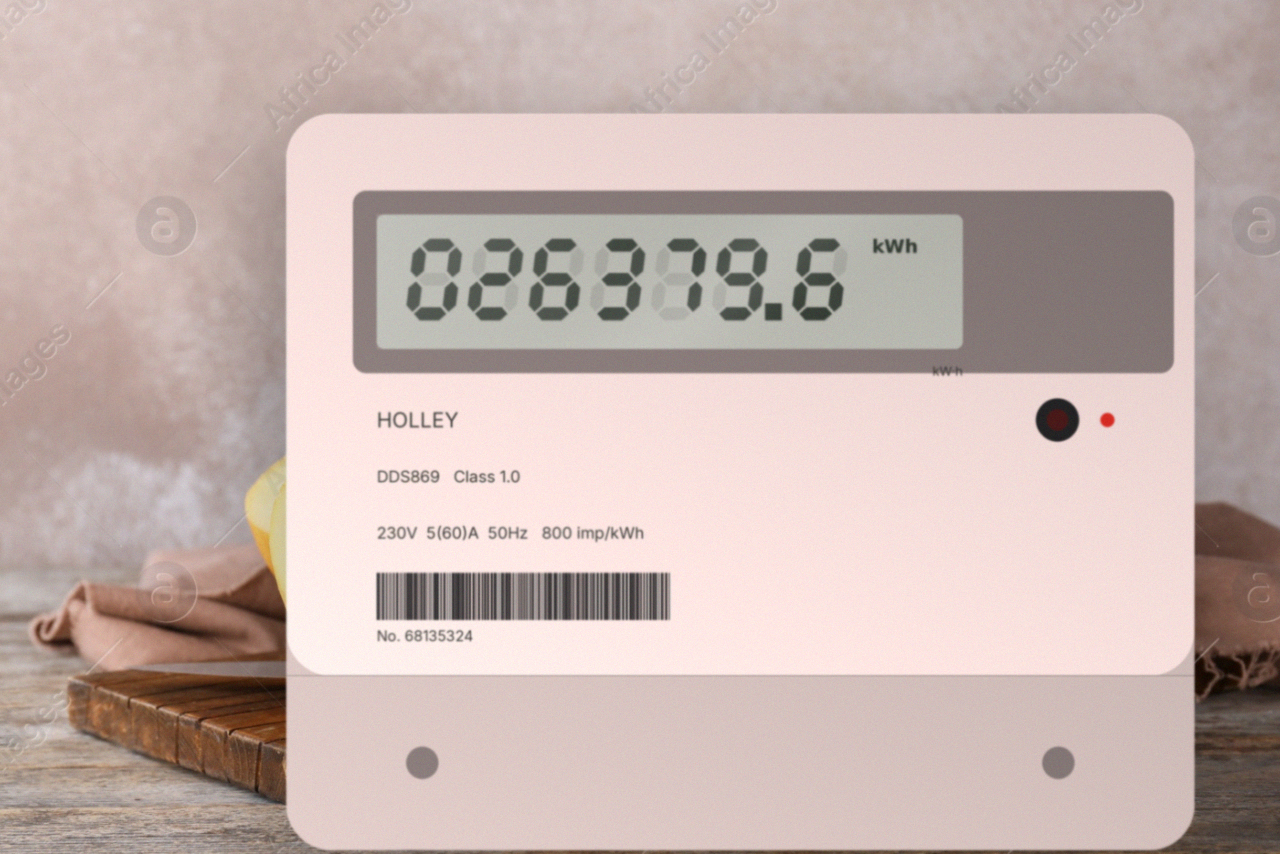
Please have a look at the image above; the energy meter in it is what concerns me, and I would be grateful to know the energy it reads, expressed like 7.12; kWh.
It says 26379.6; kWh
